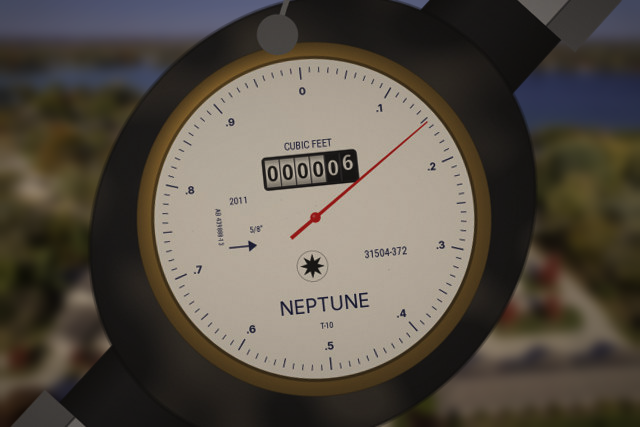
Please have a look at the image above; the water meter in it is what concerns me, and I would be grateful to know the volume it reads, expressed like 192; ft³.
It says 6.15; ft³
